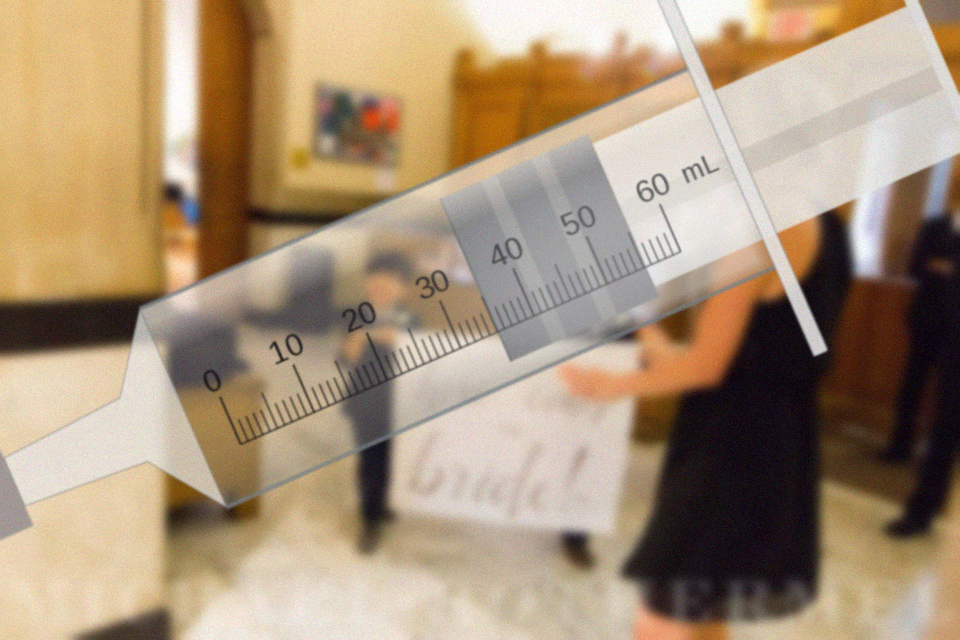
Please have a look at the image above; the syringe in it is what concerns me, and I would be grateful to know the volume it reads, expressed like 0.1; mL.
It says 35; mL
